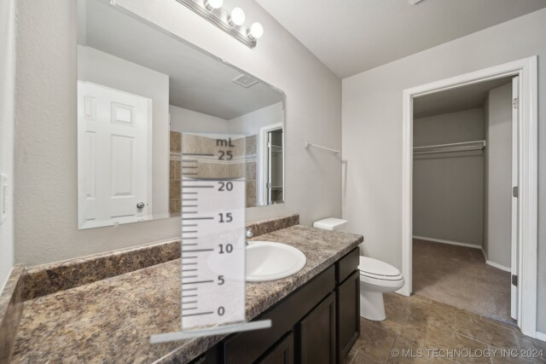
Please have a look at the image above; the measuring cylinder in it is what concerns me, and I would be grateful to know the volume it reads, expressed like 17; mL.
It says 21; mL
